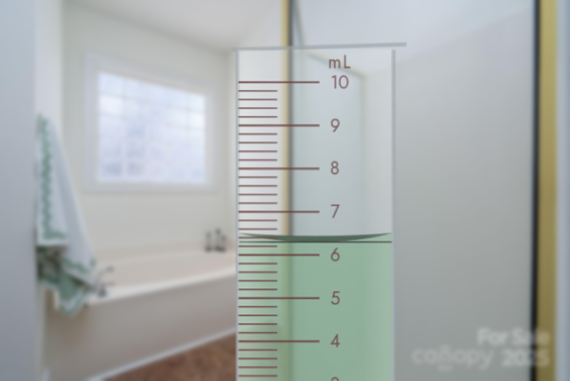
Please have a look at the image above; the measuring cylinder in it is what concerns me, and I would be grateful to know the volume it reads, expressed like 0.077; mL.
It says 6.3; mL
